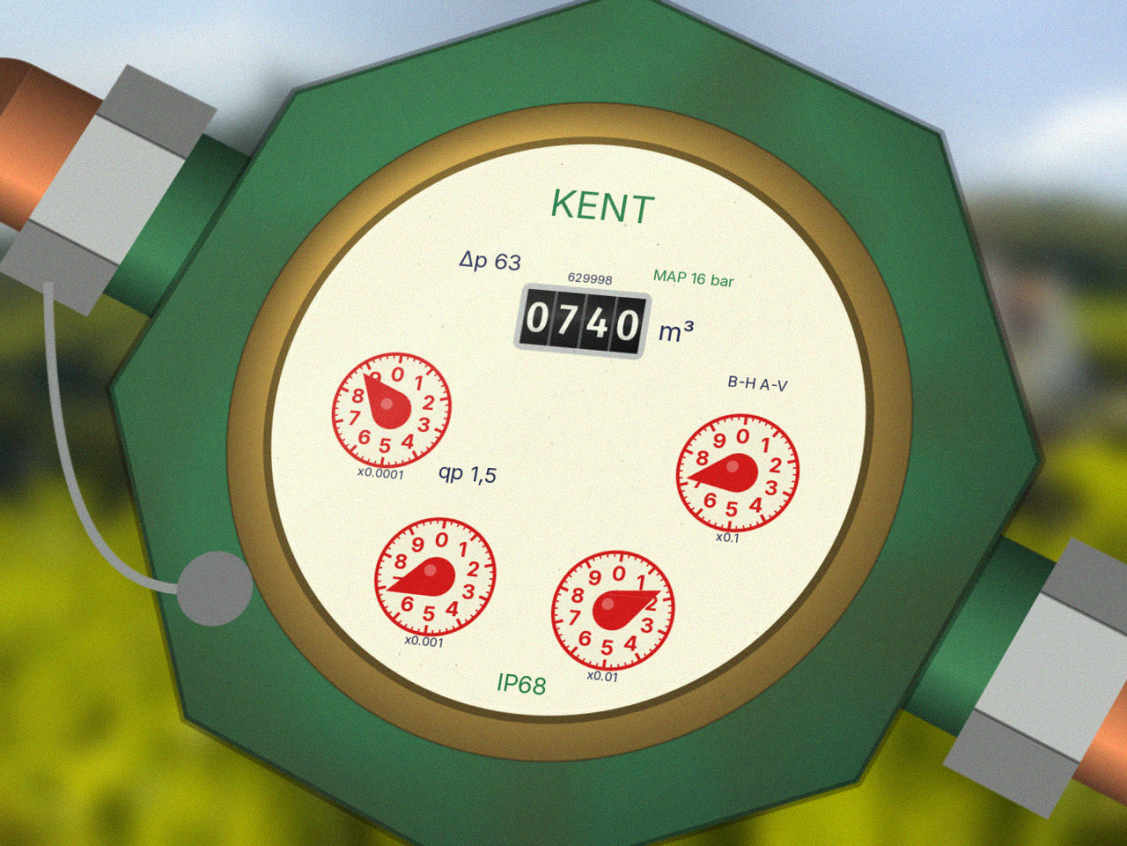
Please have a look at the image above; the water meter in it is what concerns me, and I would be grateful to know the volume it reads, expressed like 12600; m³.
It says 740.7168; m³
